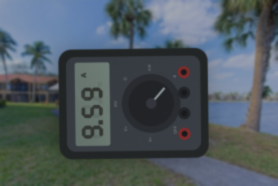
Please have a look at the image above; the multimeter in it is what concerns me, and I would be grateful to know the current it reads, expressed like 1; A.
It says 9.59; A
